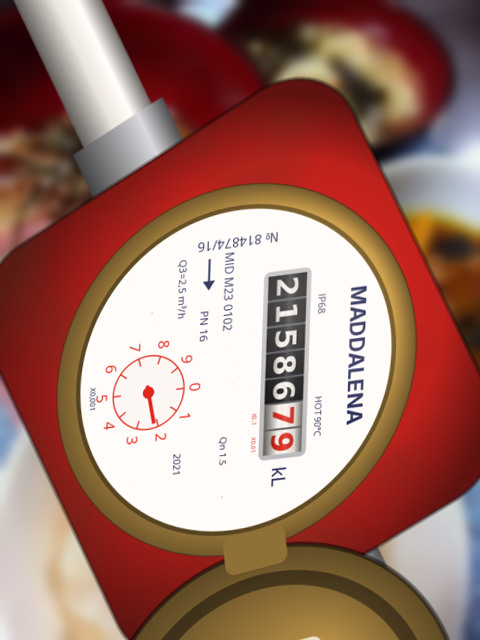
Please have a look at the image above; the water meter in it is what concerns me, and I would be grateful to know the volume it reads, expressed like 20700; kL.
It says 21586.792; kL
